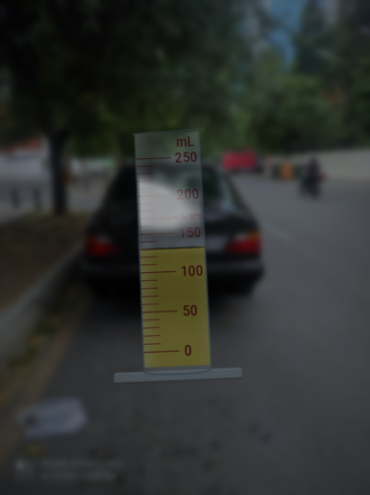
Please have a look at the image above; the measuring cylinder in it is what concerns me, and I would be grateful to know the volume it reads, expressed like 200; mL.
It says 130; mL
